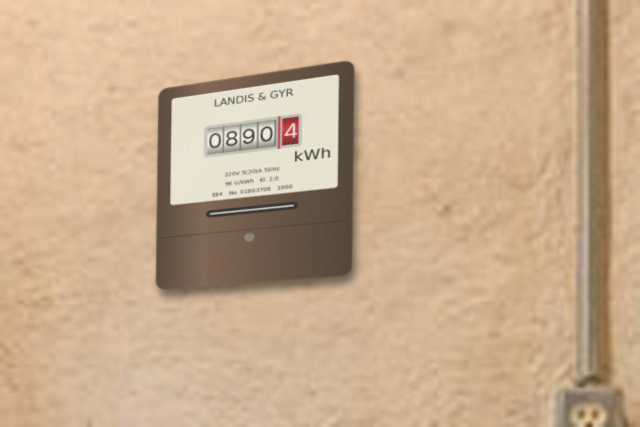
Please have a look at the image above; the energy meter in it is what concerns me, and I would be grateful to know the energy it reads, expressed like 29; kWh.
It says 890.4; kWh
